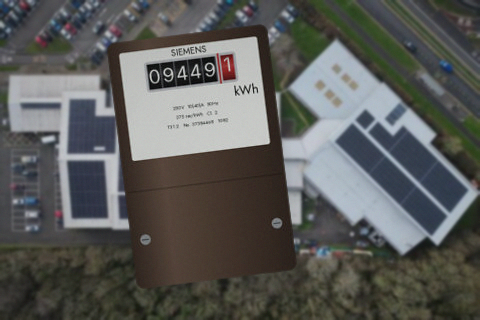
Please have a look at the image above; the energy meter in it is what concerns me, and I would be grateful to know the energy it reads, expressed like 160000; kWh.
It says 9449.1; kWh
